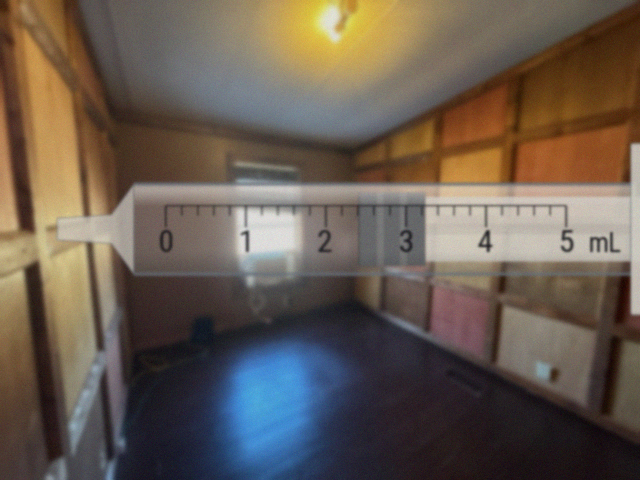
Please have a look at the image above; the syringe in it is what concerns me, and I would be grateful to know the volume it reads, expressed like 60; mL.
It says 2.4; mL
